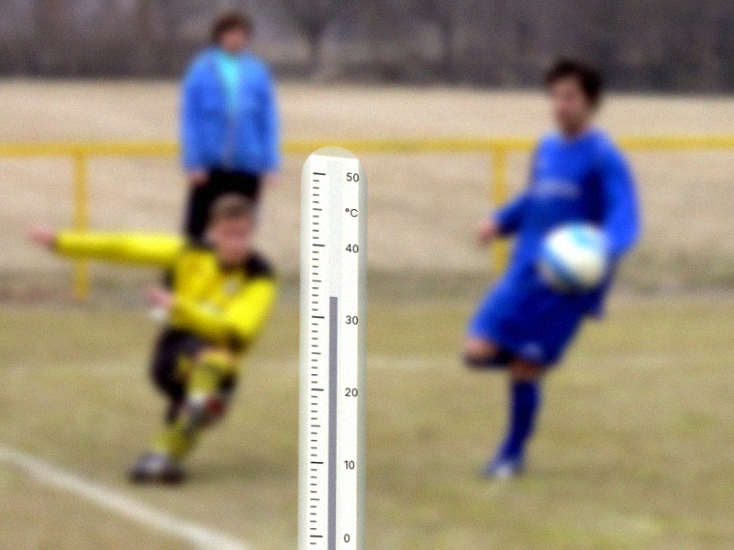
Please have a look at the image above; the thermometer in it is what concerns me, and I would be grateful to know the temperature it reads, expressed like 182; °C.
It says 33; °C
